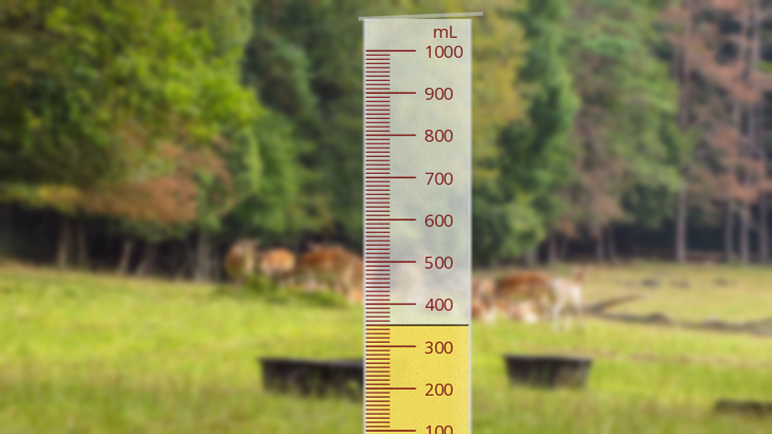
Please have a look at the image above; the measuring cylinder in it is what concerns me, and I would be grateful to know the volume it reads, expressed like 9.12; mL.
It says 350; mL
